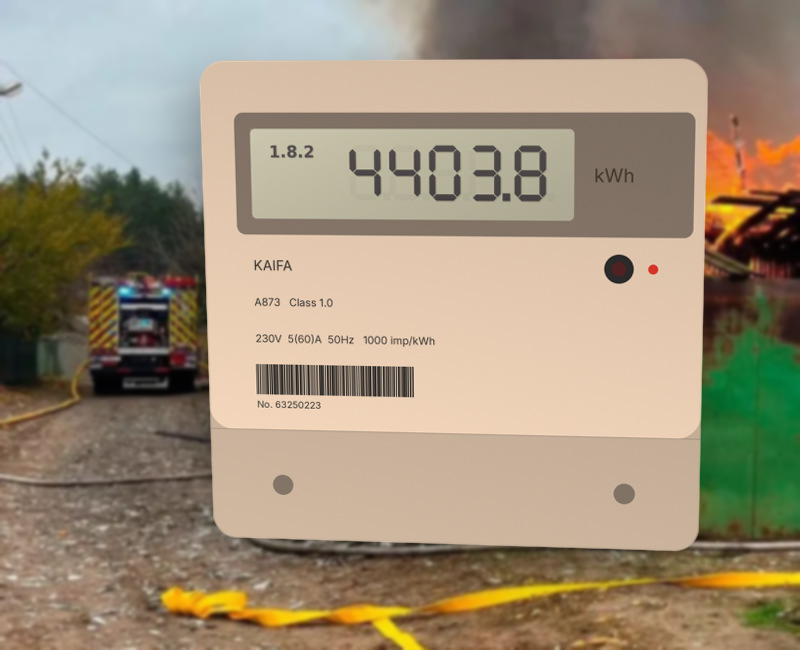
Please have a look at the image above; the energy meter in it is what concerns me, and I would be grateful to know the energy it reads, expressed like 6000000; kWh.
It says 4403.8; kWh
